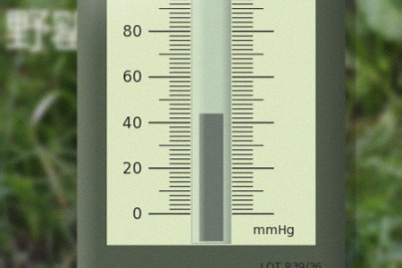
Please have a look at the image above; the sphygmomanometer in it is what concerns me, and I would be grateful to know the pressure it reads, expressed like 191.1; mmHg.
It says 44; mmHg
